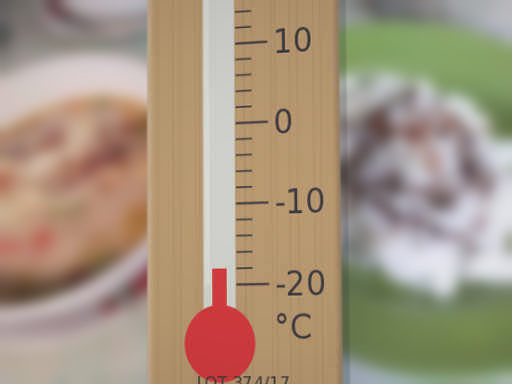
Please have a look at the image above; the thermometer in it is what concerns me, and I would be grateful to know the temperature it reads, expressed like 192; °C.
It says -18; °C
